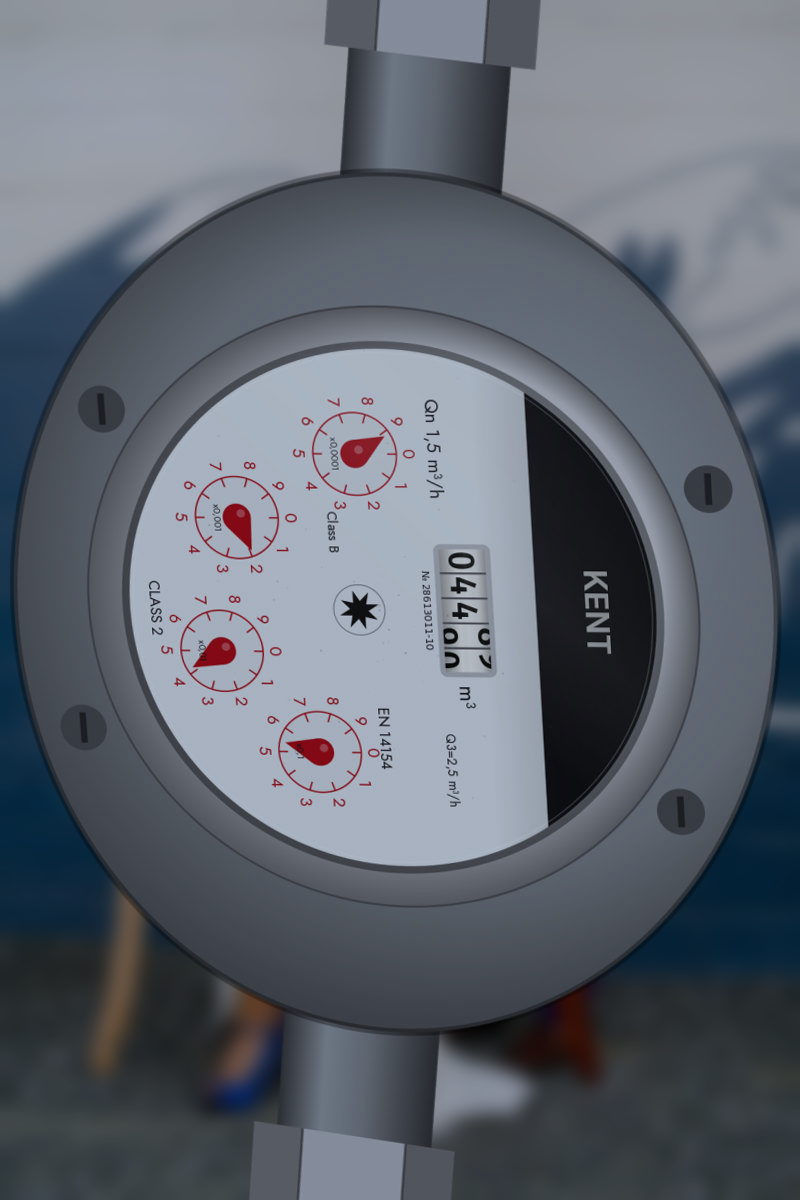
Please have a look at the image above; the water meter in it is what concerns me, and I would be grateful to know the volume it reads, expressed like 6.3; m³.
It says 4489.5419; m³
